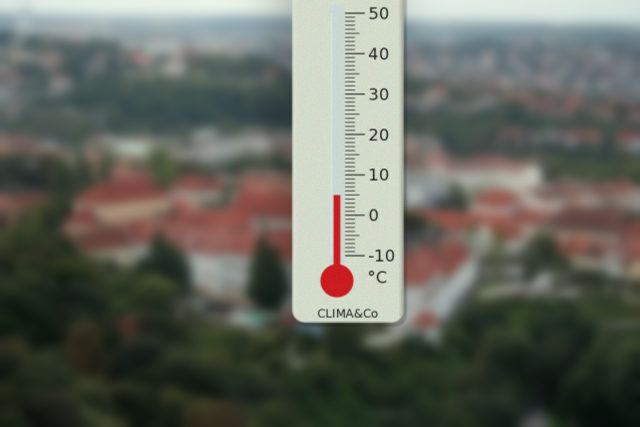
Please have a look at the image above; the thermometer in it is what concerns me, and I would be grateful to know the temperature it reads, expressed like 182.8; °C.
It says 5; °C
